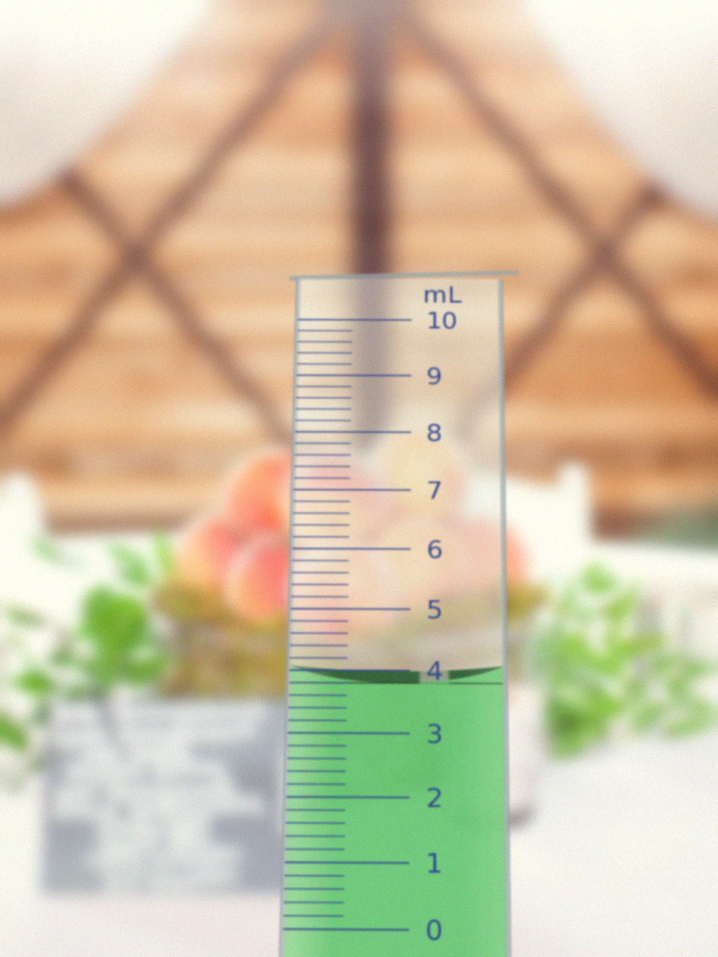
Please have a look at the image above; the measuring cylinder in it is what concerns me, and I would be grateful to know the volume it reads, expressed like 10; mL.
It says 3.8; mL
